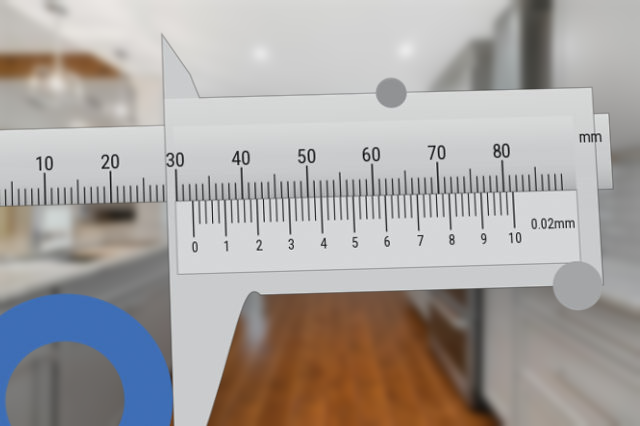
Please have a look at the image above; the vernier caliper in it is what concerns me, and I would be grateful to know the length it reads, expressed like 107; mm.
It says 32.4; mm
